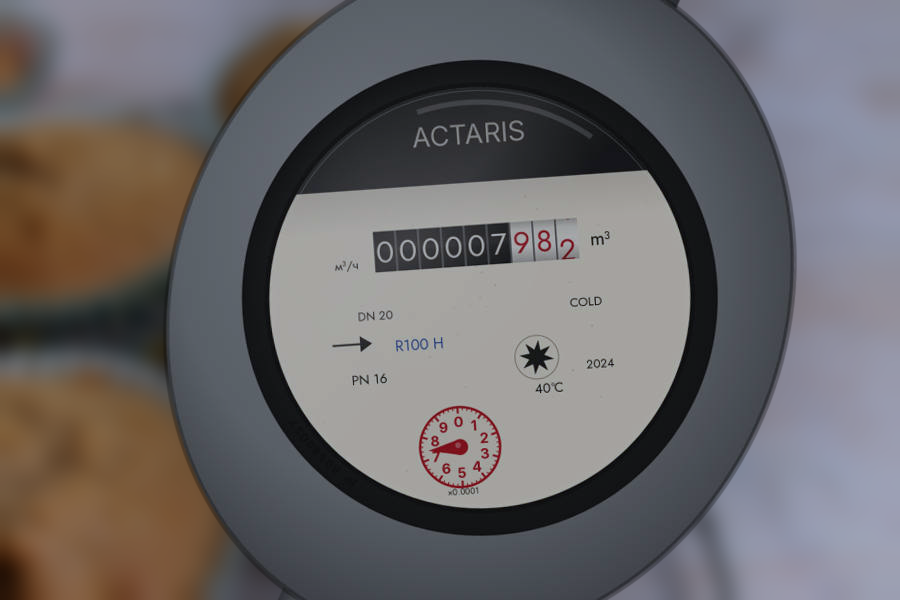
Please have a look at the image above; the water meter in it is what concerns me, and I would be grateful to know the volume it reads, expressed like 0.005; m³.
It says 7.9817; m³
